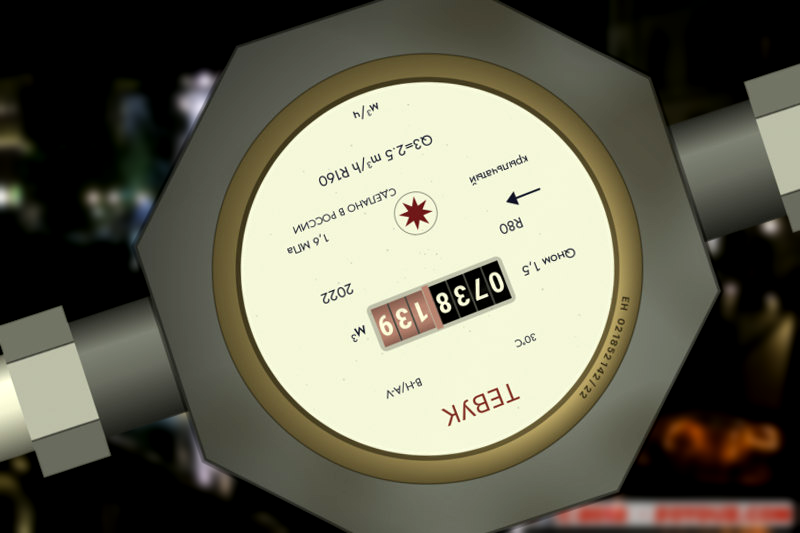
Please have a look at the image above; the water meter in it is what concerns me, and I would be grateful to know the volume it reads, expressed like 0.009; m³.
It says 738.139; m³
